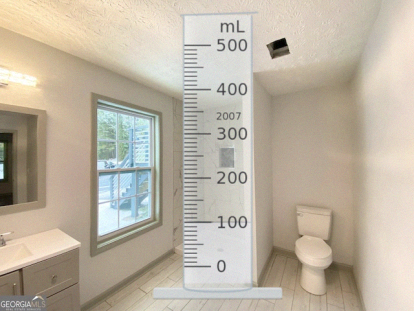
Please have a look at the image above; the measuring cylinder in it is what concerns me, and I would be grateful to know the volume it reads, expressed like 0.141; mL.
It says 100; mL
